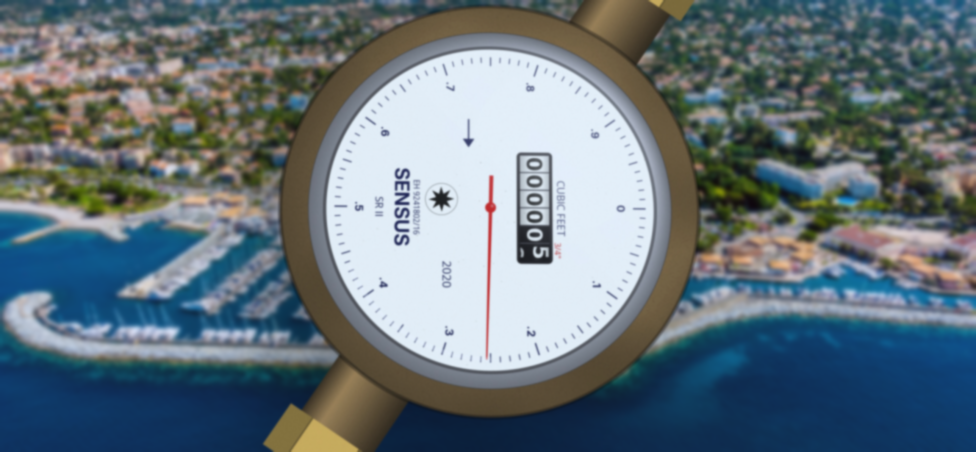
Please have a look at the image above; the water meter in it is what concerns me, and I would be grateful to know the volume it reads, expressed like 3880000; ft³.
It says 5.25; ft³
